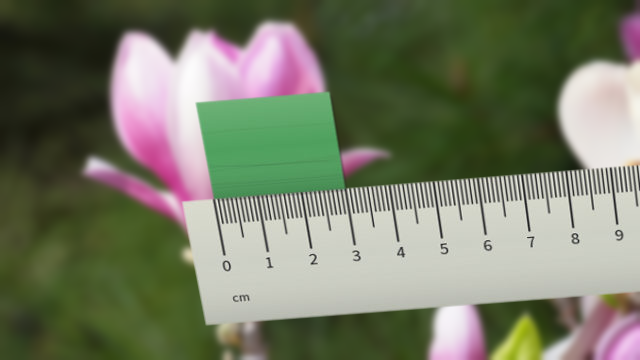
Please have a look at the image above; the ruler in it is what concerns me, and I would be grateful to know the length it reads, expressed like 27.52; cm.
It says 3; cm
